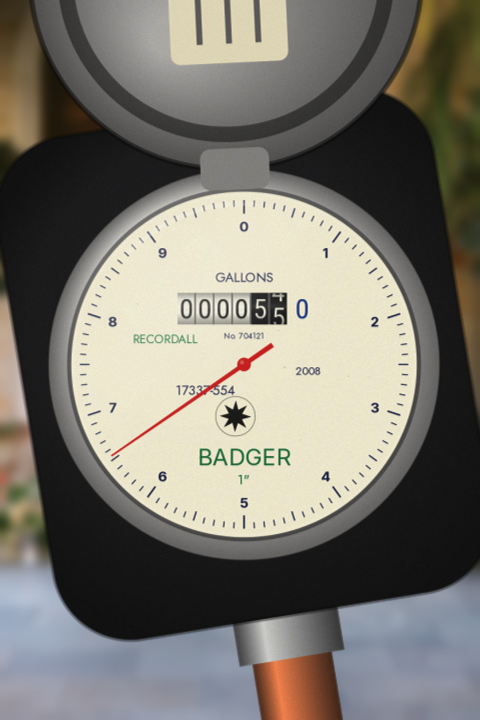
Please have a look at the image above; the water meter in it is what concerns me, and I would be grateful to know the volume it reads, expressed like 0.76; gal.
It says 546.5; gal
